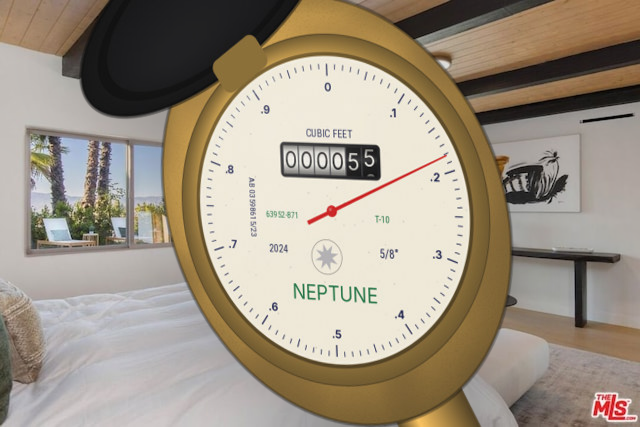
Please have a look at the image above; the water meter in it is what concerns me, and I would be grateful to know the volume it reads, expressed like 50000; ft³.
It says 55.18; ft³
